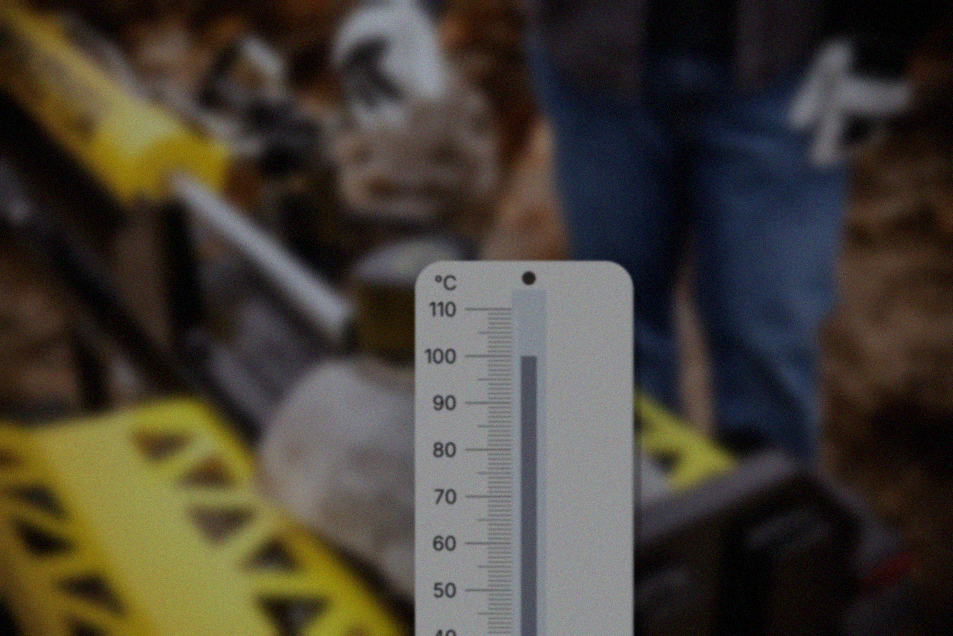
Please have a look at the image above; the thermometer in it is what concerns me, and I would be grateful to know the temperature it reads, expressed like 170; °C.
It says 100; °C
